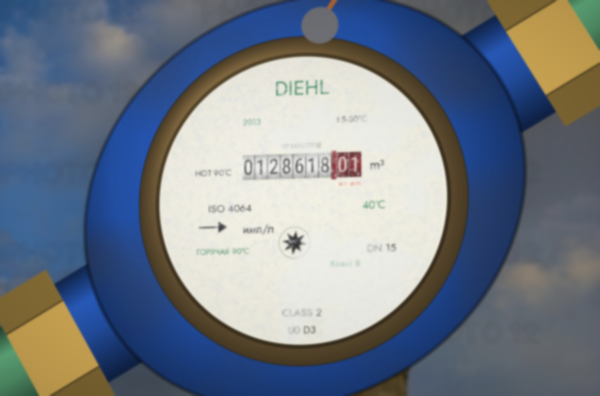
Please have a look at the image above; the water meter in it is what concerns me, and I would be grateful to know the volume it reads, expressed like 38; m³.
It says 128618.01; m³
